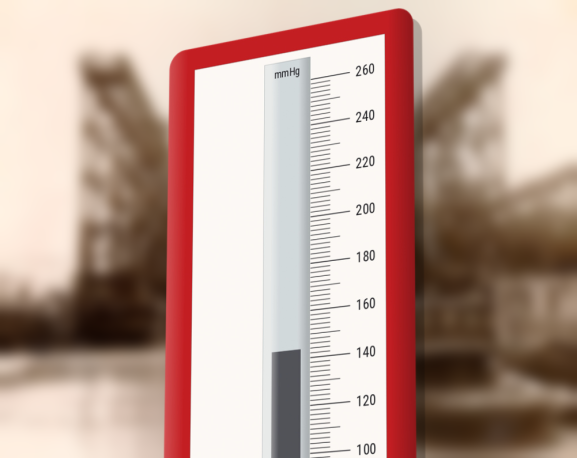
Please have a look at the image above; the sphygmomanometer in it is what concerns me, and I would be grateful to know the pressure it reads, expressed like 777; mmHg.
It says 144; mmHg
